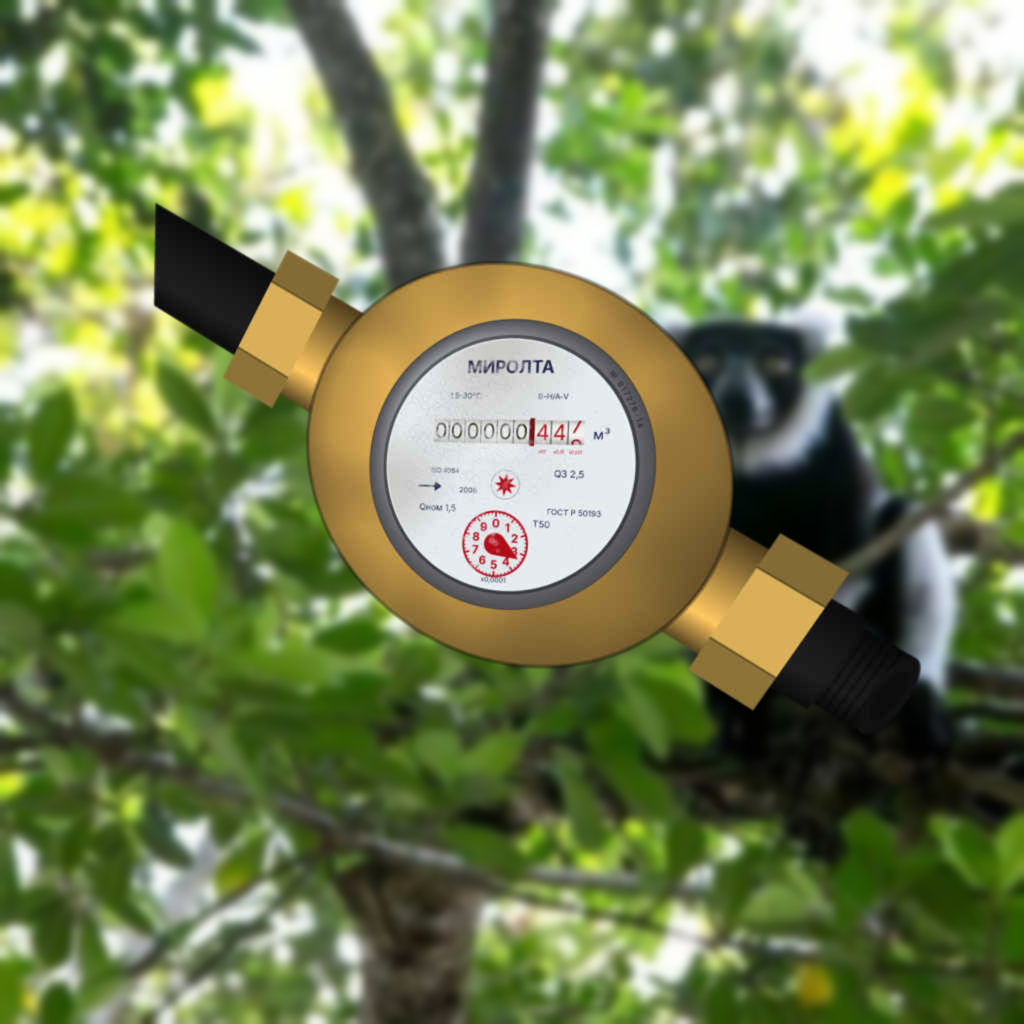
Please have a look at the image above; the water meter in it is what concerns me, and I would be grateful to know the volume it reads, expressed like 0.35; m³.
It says 0.4473; m³
